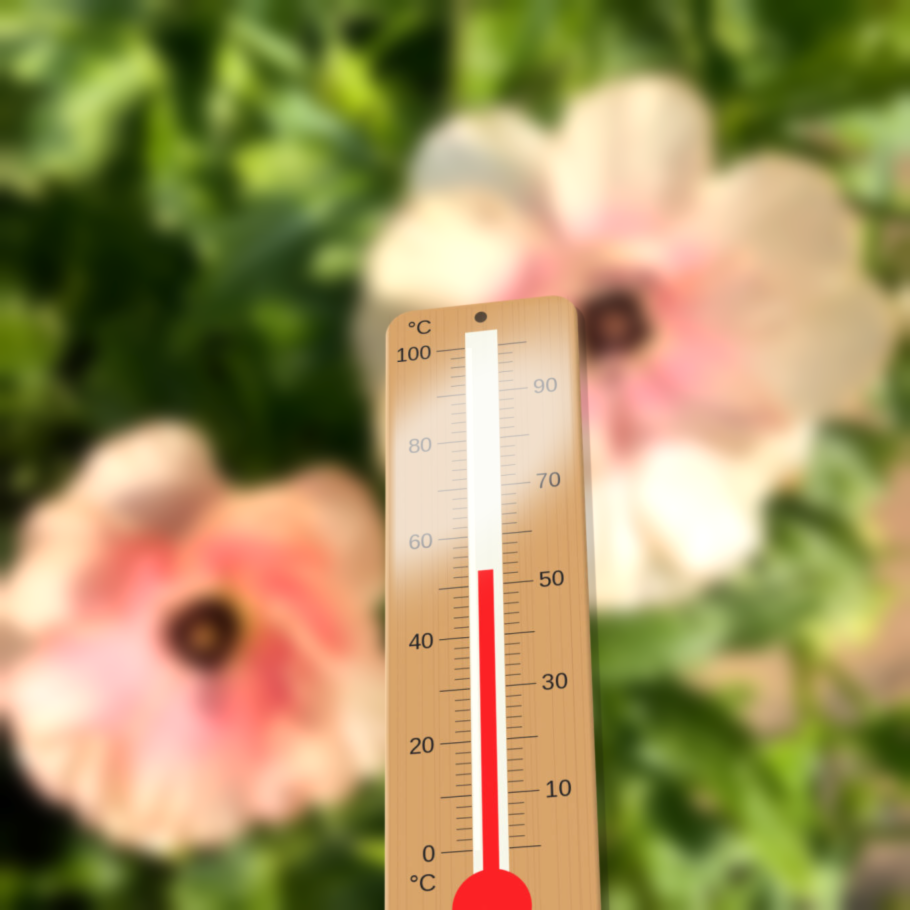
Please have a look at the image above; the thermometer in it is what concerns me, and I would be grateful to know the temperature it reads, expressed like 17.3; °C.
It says 53; °C
